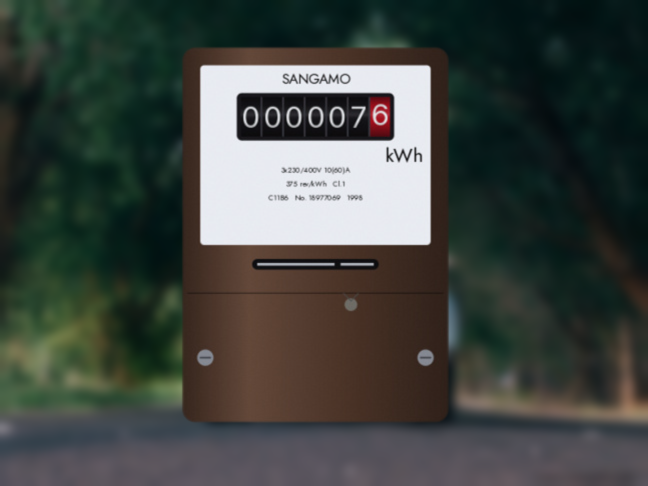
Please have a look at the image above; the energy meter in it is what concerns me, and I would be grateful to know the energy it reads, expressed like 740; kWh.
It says 7.6; kWh
